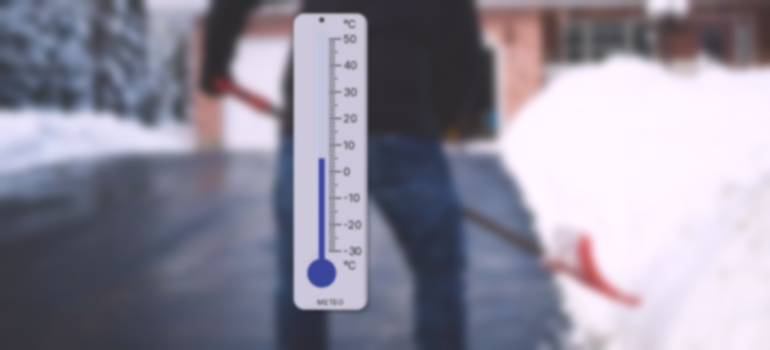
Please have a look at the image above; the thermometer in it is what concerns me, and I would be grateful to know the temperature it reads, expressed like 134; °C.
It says 5; °C
